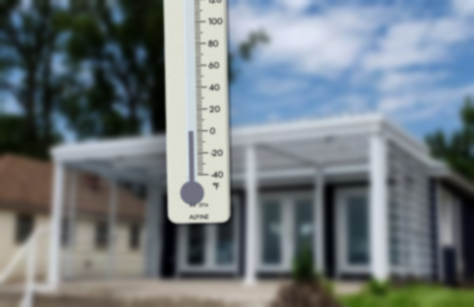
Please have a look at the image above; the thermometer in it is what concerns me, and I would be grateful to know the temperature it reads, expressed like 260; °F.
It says 0; °F
